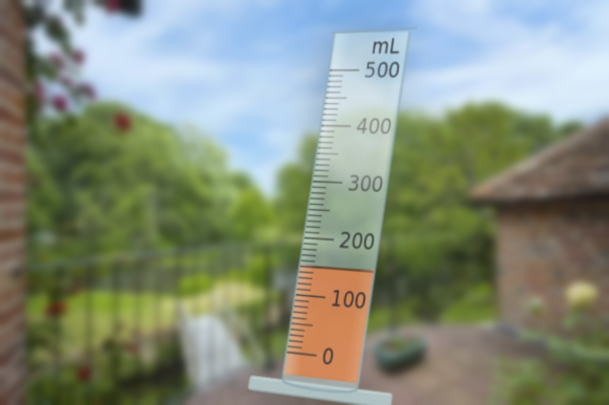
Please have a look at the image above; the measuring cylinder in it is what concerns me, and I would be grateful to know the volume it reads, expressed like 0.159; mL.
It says 150; mL
